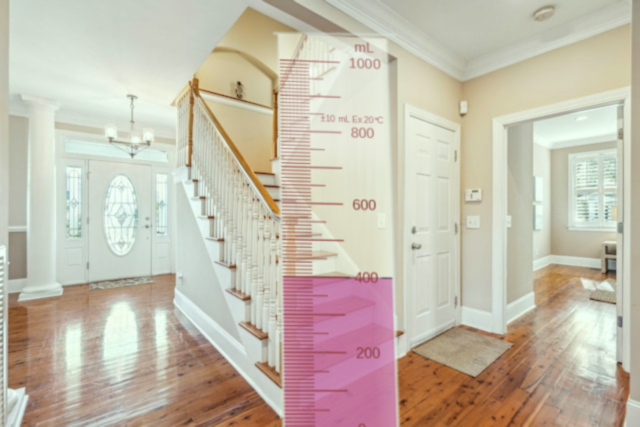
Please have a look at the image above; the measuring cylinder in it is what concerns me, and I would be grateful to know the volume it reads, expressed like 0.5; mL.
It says 400; mL
